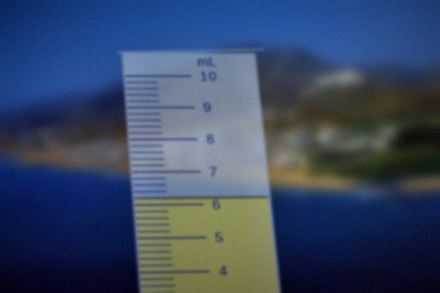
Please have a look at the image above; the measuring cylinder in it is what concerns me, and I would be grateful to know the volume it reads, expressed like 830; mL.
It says 6.2; mL
